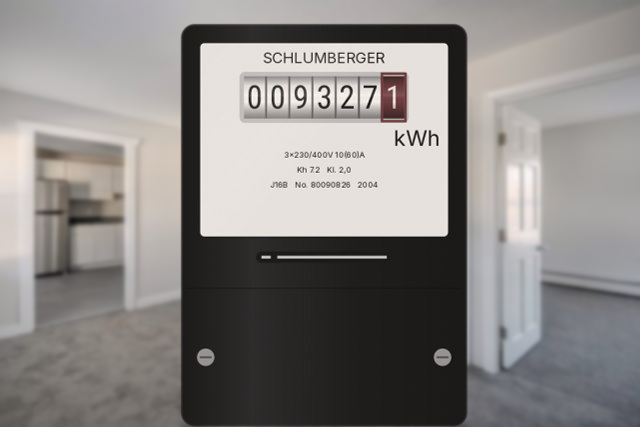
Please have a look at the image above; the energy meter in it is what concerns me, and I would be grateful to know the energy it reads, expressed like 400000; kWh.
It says 9327.1; kWh
